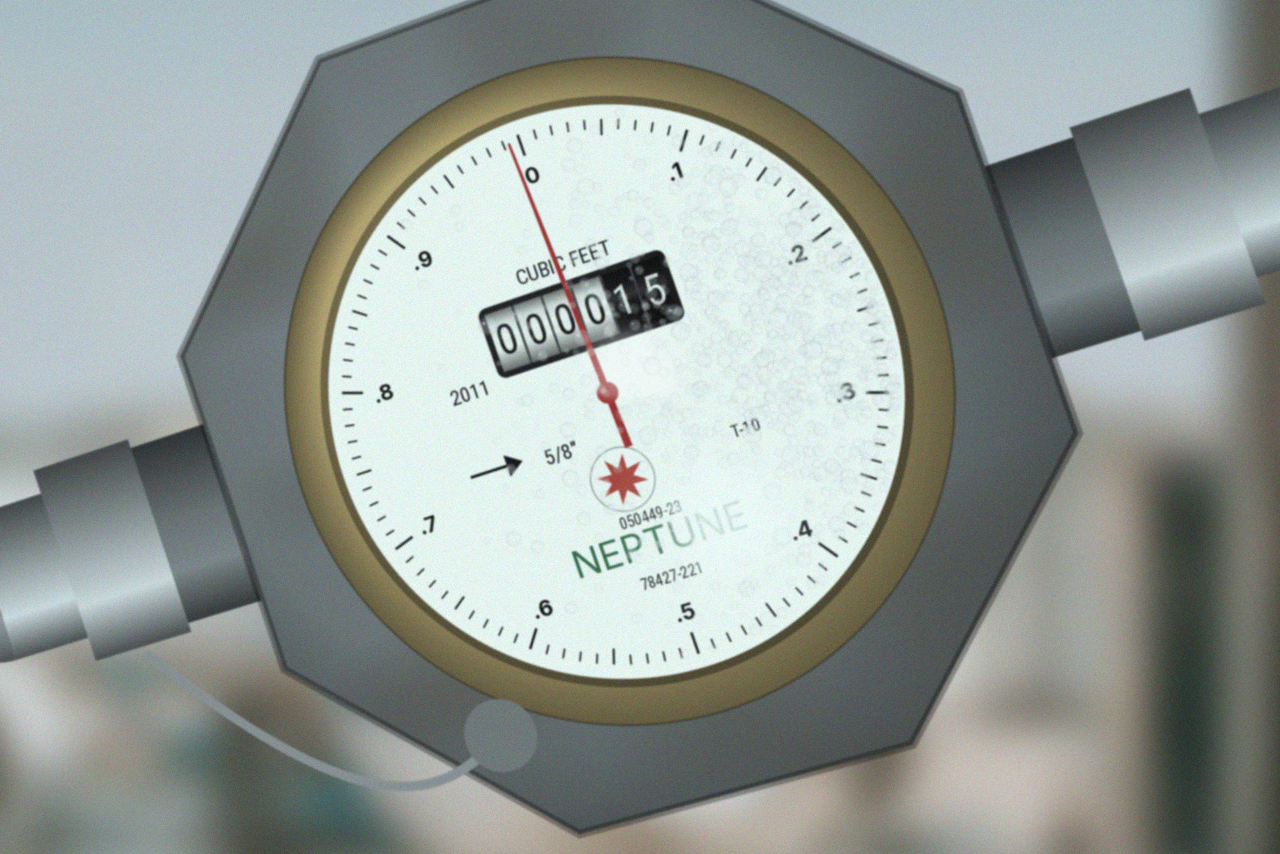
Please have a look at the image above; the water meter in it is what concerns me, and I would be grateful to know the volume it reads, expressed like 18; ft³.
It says 14.99; ft³
